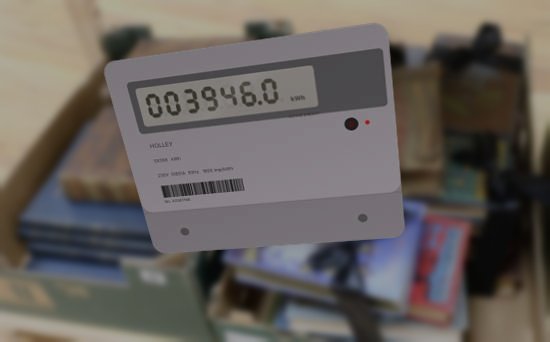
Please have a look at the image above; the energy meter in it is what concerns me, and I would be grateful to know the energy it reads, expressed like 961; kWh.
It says 3946.0; kWh
